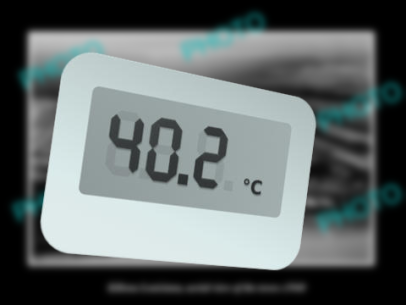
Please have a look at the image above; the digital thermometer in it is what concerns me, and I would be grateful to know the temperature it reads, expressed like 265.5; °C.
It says 40.2; °C
